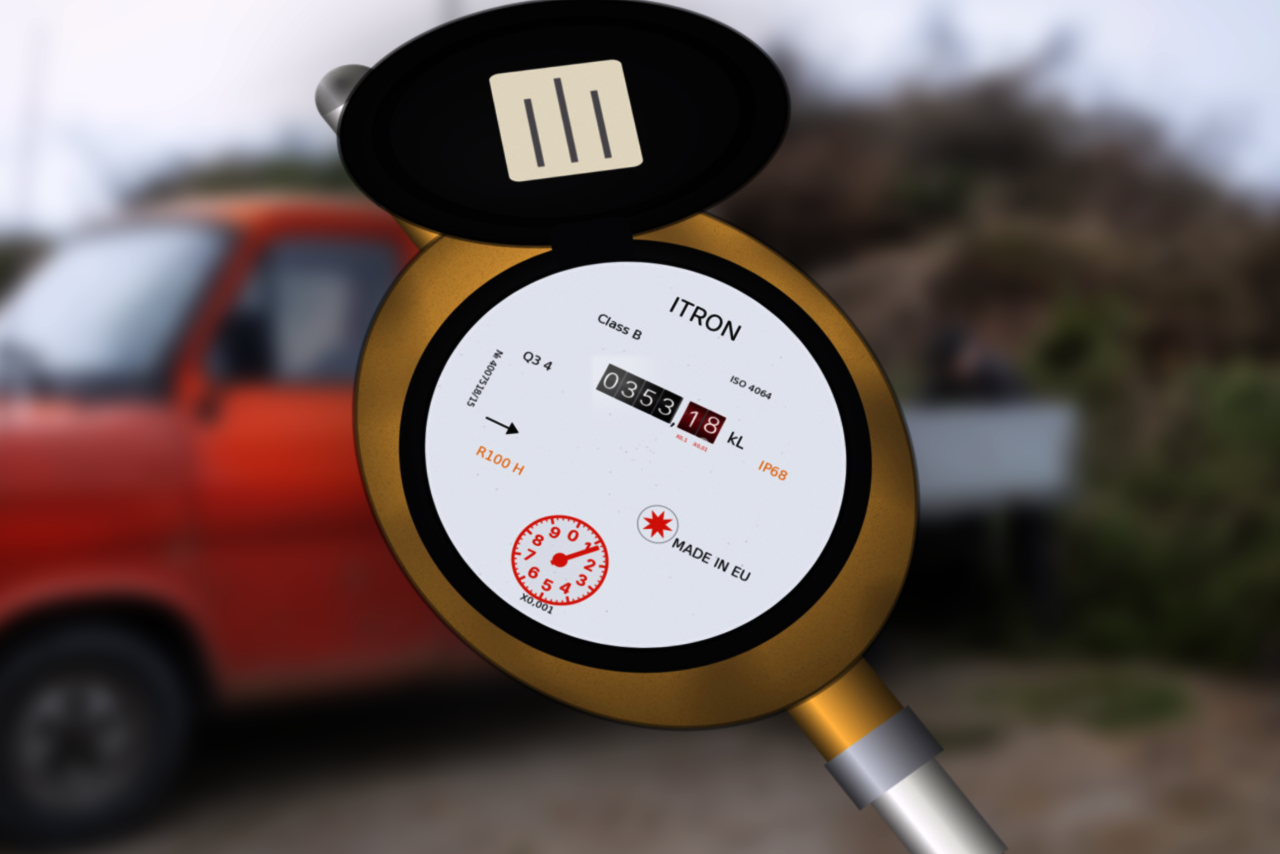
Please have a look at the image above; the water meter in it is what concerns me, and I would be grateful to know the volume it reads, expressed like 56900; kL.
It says 353.181; kL
